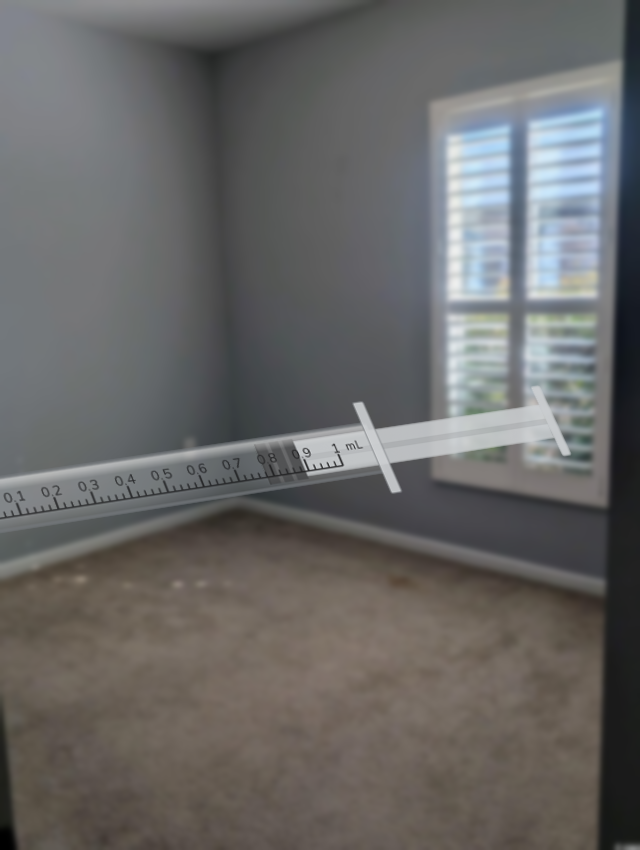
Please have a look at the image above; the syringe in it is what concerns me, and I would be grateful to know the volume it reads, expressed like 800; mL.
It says 0.78; mL
